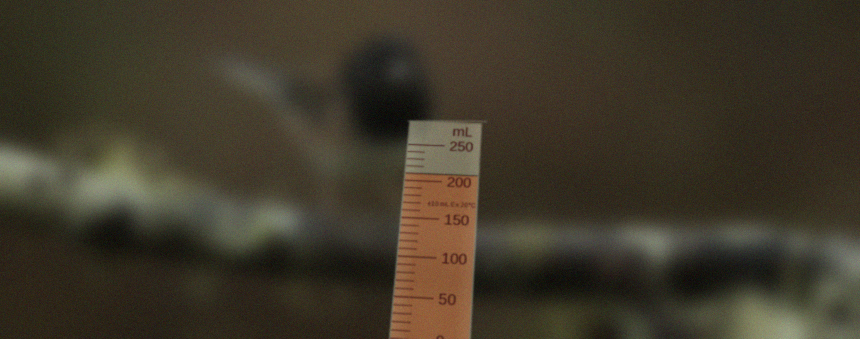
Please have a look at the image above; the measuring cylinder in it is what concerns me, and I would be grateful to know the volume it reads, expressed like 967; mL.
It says 210; mL
